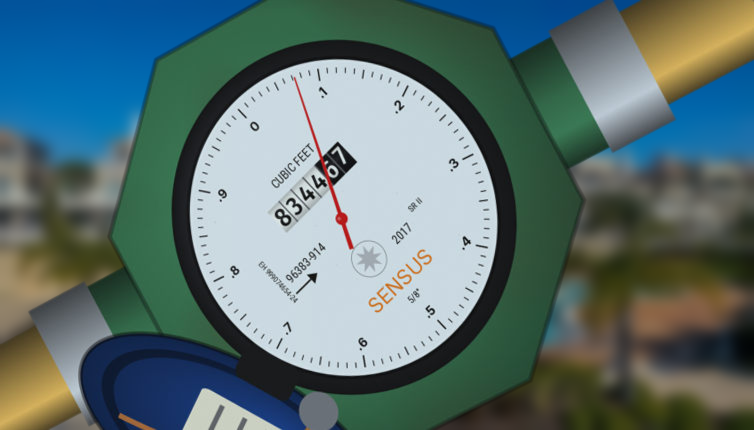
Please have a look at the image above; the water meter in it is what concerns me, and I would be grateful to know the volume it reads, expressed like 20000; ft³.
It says 834467.07; ft³
